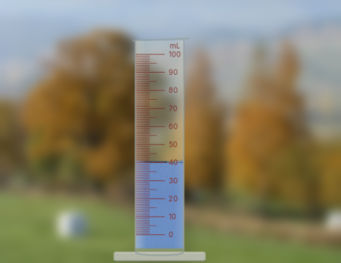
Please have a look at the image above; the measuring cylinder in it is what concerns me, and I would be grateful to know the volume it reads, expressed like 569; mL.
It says 40; mL
